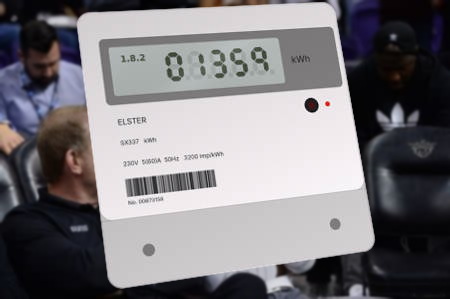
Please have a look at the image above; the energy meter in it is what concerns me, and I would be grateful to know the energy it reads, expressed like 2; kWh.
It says 1359; kWh
